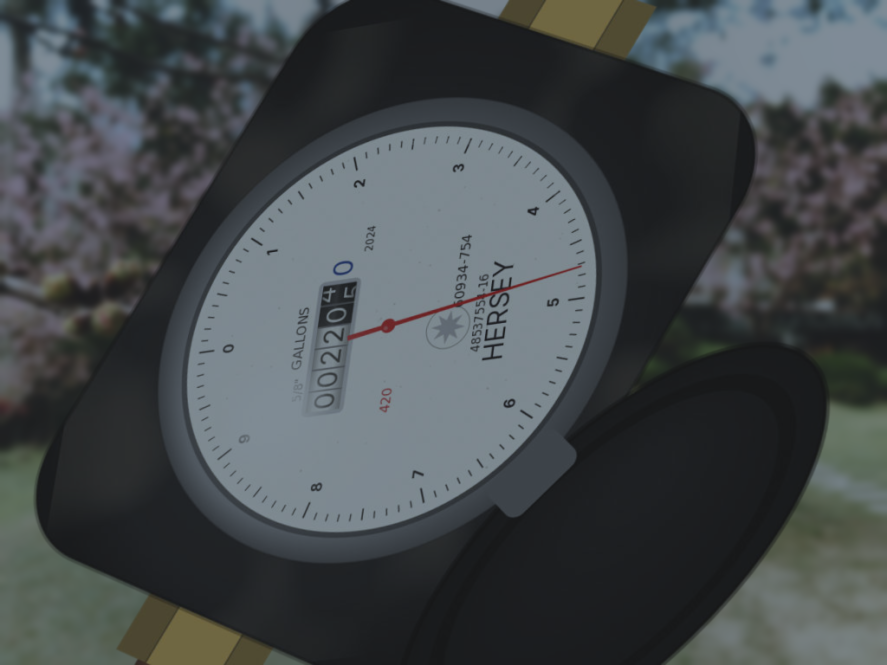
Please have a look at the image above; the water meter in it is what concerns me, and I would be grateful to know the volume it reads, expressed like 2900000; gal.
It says 22044.7; gal
